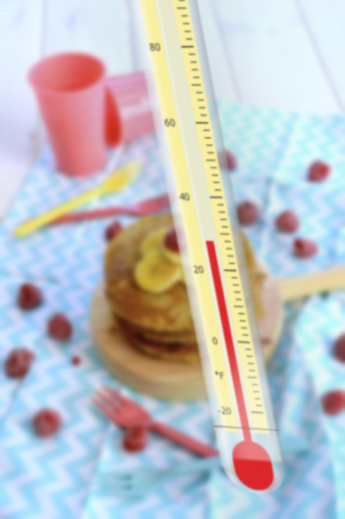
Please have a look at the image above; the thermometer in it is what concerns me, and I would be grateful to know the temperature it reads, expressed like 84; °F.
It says 28; °F
